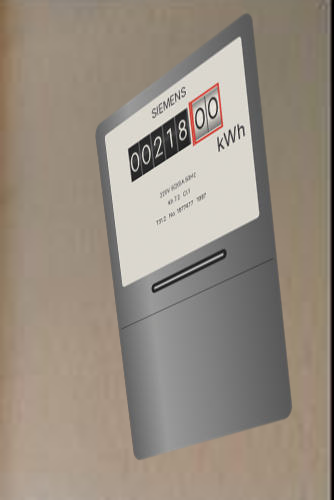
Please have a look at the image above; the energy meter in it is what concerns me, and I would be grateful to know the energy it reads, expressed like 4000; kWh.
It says 218.00; kWh
